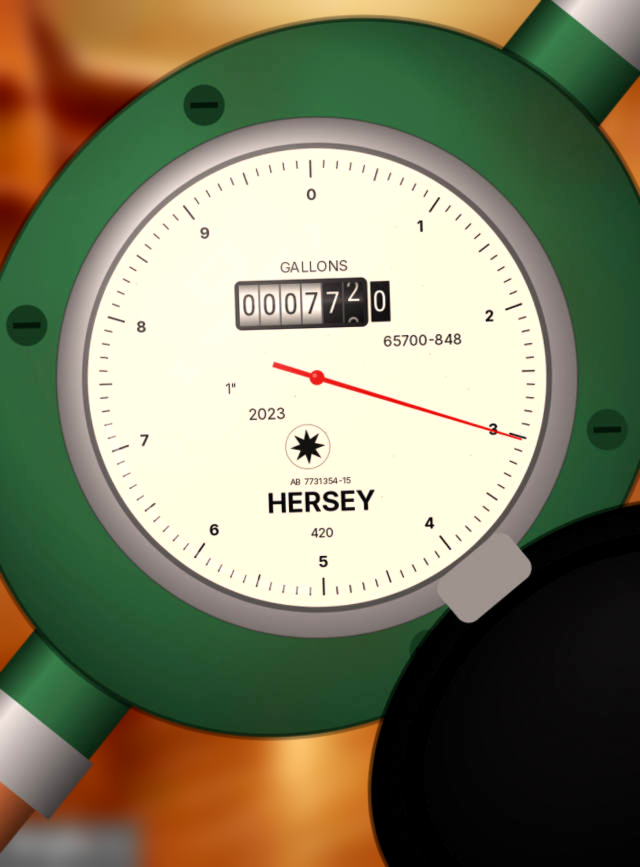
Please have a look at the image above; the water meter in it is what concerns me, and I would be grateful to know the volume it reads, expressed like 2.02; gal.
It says 7723.0; gal
